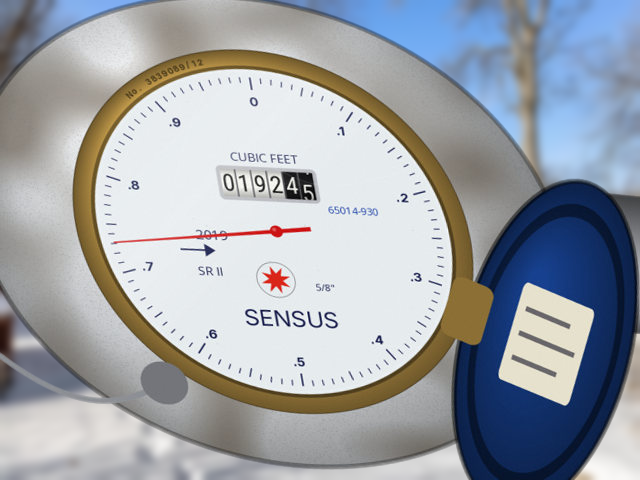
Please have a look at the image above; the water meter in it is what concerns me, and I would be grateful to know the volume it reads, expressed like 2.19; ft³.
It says 19244.73; ft³
